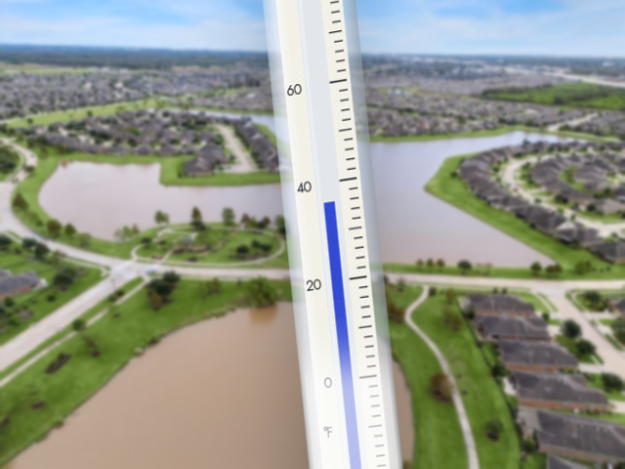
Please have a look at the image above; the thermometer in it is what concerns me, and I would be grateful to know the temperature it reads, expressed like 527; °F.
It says 36; °F
